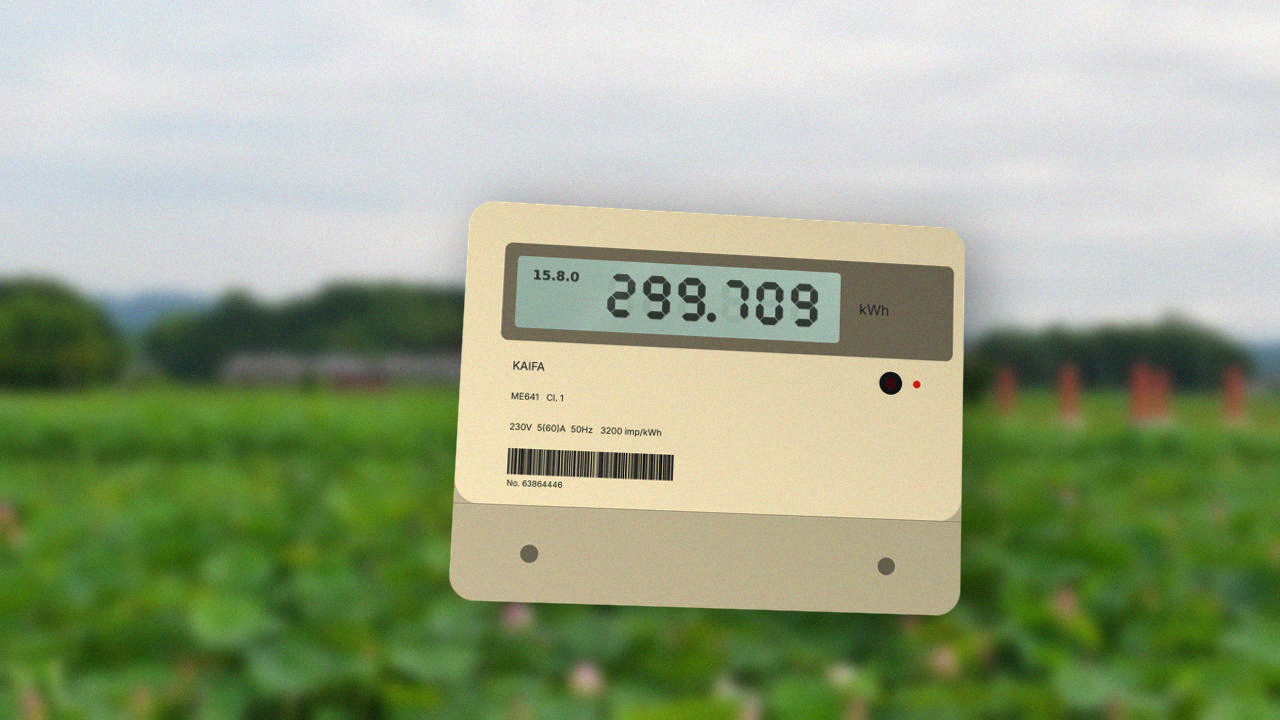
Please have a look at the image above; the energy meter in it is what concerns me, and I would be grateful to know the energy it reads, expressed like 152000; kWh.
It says 299.709; kWh
